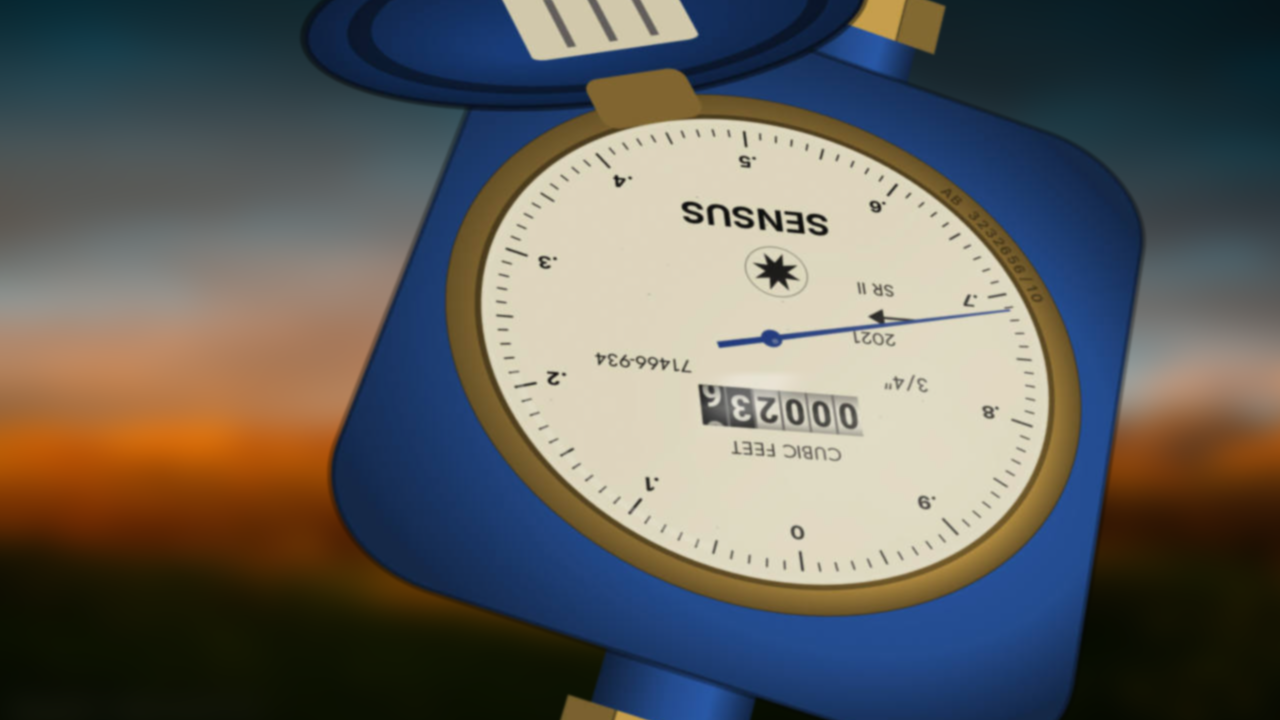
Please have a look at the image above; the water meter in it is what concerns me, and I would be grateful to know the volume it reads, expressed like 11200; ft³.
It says 235.71; ft³
